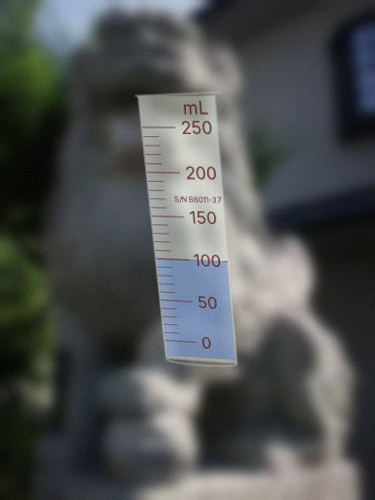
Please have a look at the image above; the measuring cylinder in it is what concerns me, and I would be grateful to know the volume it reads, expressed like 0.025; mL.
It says 100; mL
